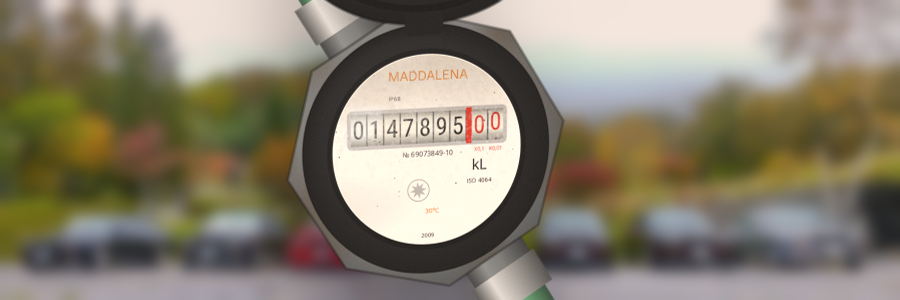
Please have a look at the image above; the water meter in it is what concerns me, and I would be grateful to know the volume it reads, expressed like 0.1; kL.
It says 147895.00; kL
